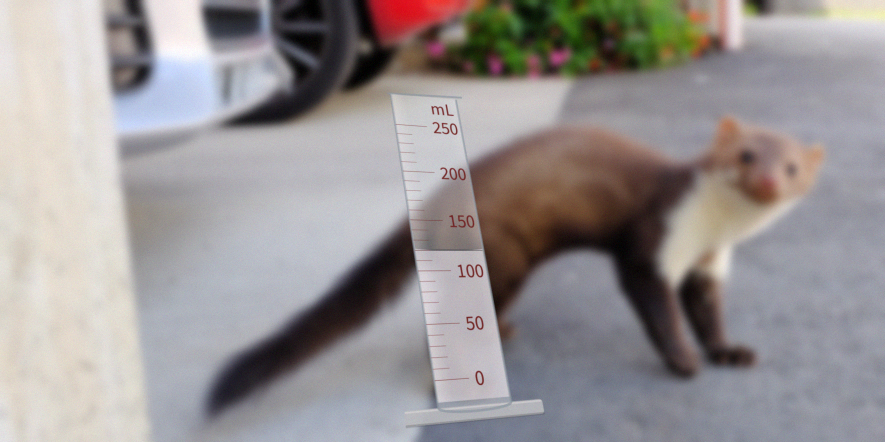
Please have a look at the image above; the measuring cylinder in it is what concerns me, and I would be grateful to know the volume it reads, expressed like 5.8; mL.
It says 120; mL
